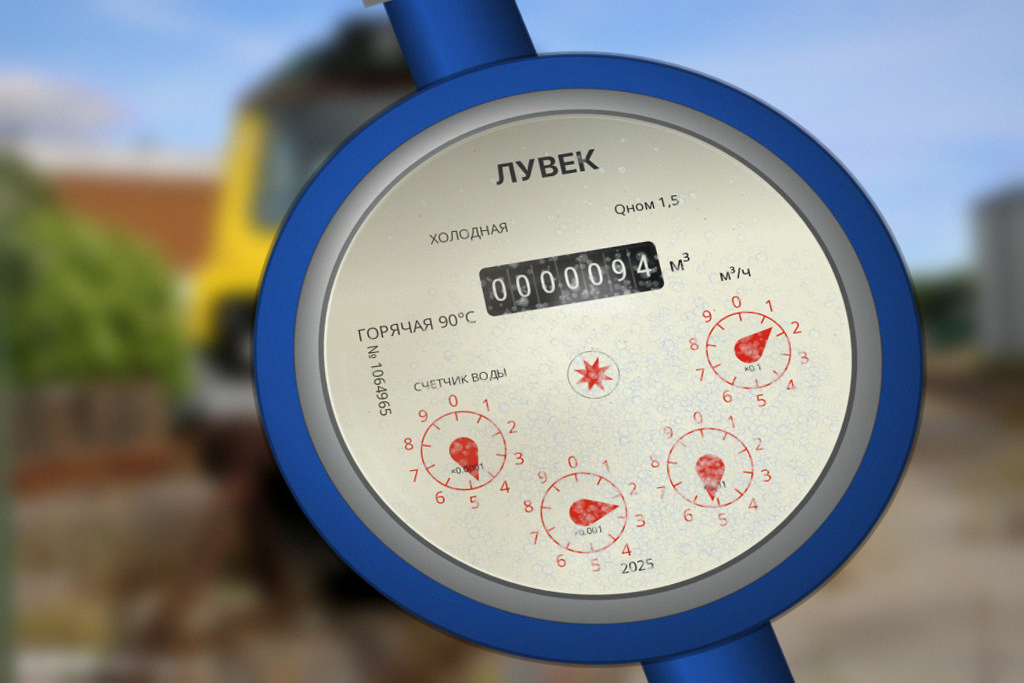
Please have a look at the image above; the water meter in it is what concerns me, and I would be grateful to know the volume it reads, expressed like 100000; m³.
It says 94.1524; m³
